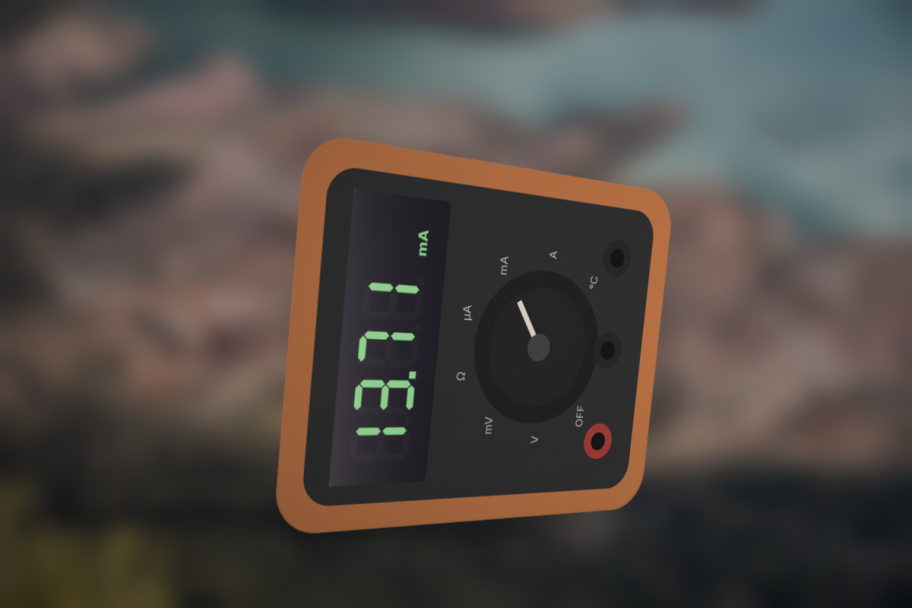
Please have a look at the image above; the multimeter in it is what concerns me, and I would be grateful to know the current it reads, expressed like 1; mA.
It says 13.71; mA
